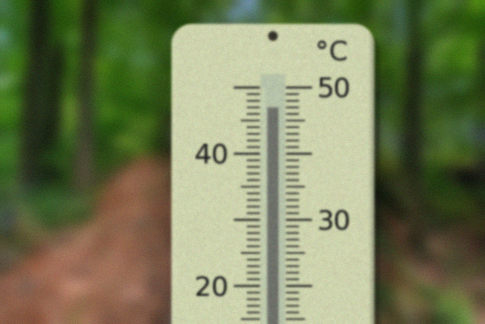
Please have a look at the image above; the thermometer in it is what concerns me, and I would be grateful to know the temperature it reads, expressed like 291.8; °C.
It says 47; °C
